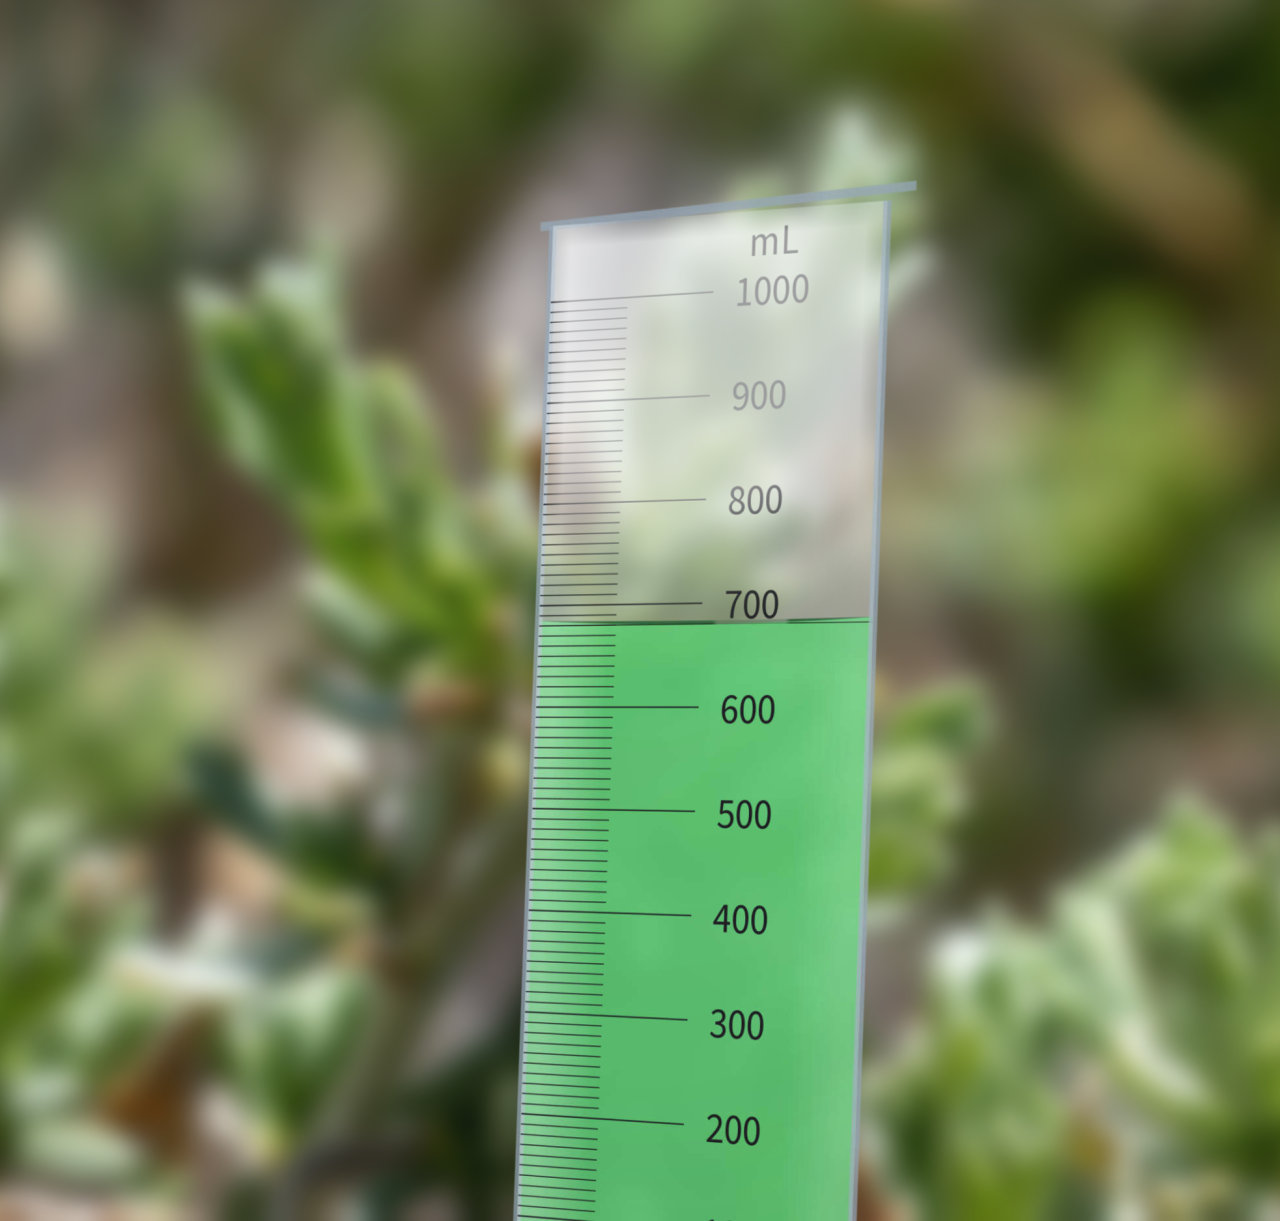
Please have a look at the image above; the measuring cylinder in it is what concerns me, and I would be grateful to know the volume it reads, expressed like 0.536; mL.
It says 680; mL
